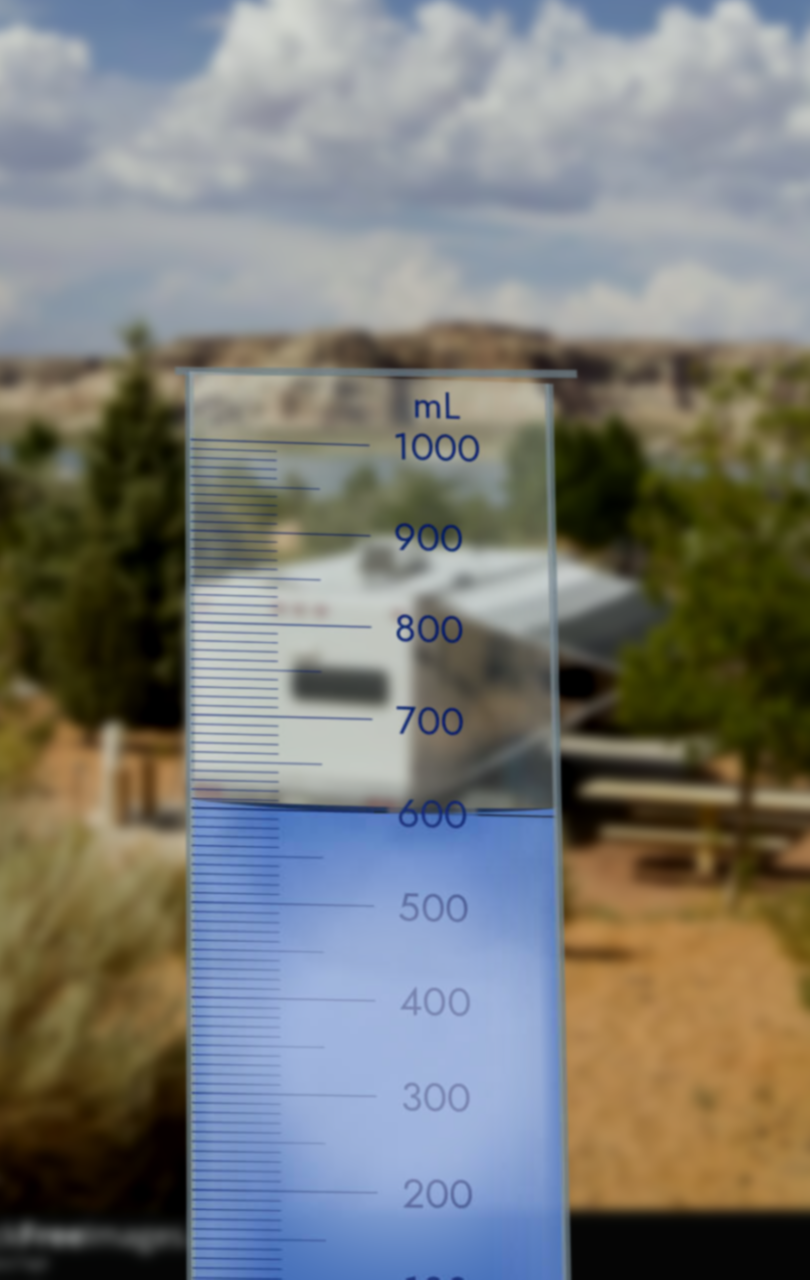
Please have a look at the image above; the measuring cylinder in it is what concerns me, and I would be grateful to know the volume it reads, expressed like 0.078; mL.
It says 600; mL
